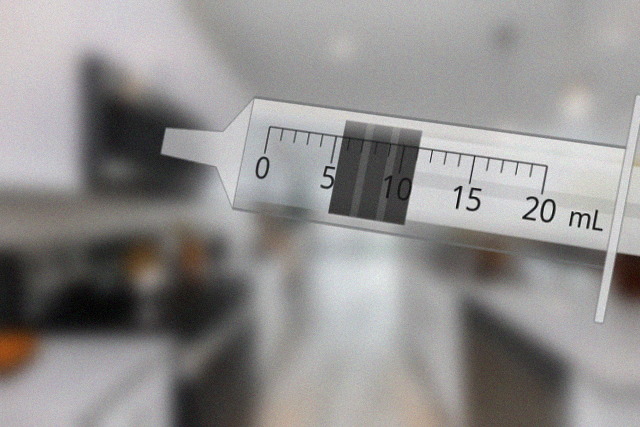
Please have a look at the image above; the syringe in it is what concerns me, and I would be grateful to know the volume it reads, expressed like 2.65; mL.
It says 5.5; mL
